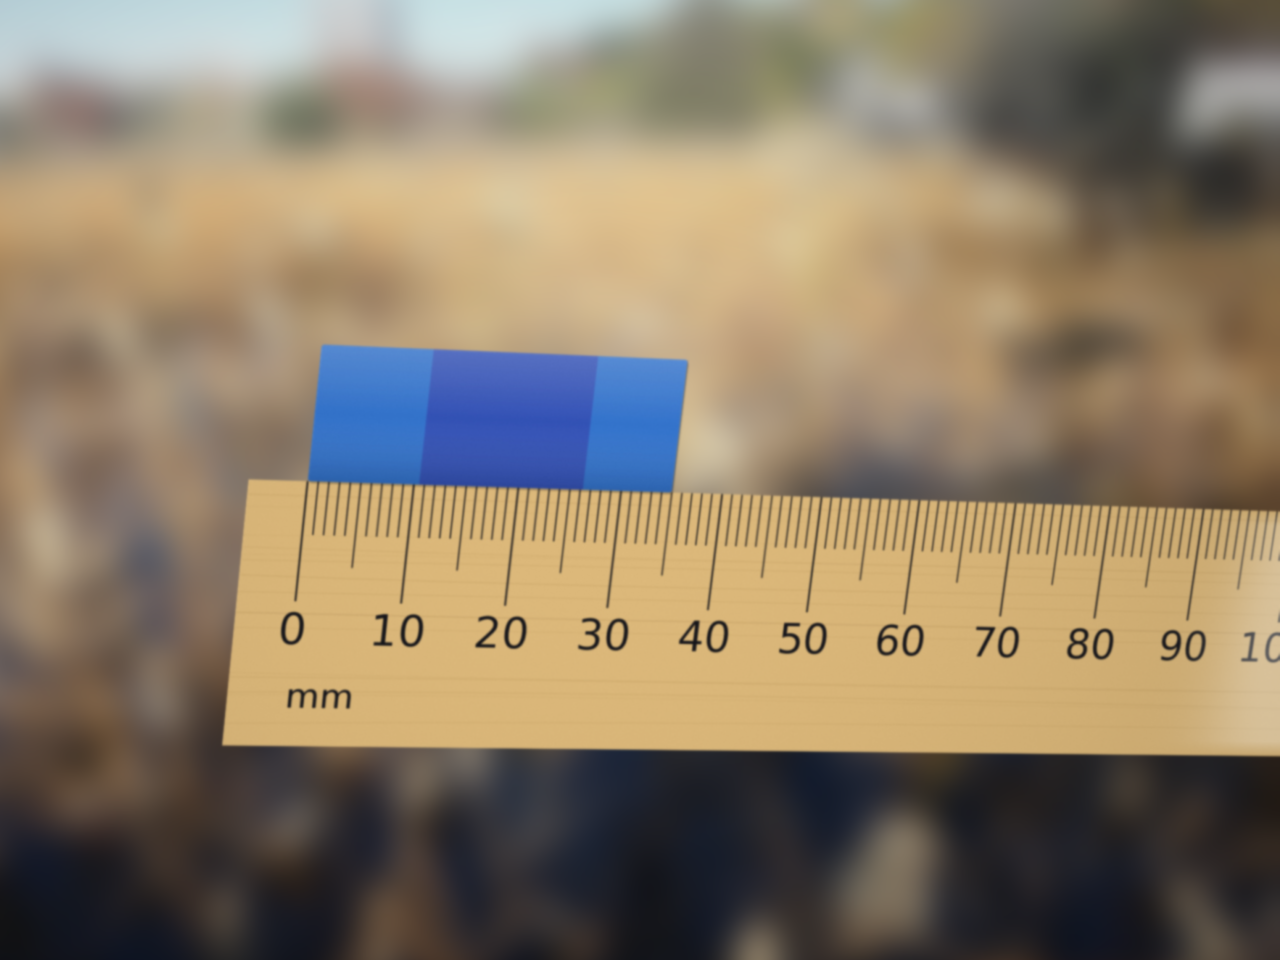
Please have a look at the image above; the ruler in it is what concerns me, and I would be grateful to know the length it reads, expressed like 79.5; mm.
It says 35; mm
